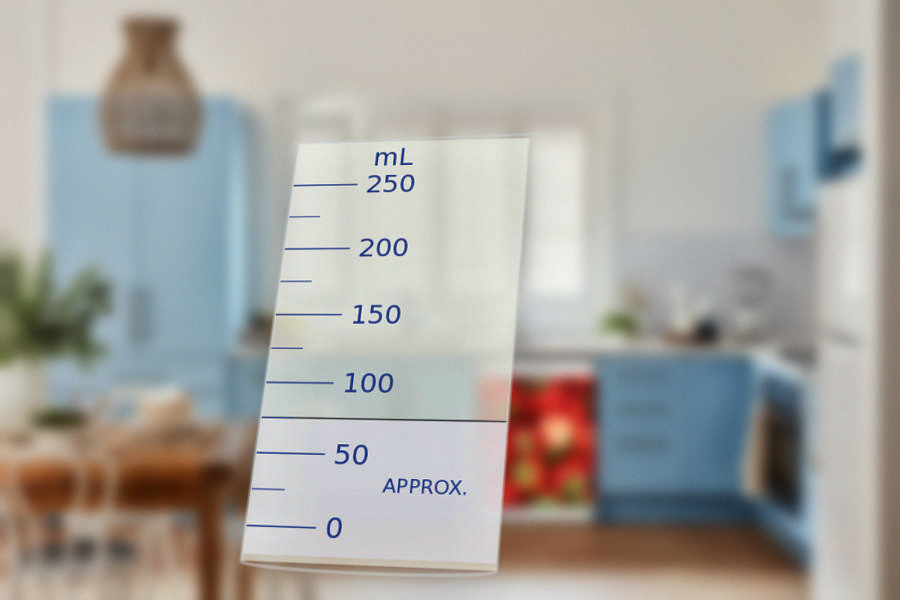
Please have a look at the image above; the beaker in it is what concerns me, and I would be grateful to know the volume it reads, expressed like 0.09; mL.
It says 75; mL
